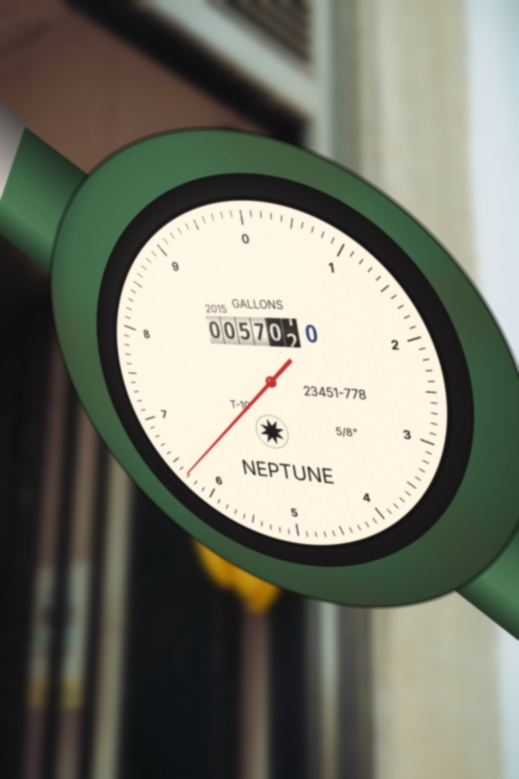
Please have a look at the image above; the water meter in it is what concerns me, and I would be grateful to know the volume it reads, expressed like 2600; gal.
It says 57016.3; gal
